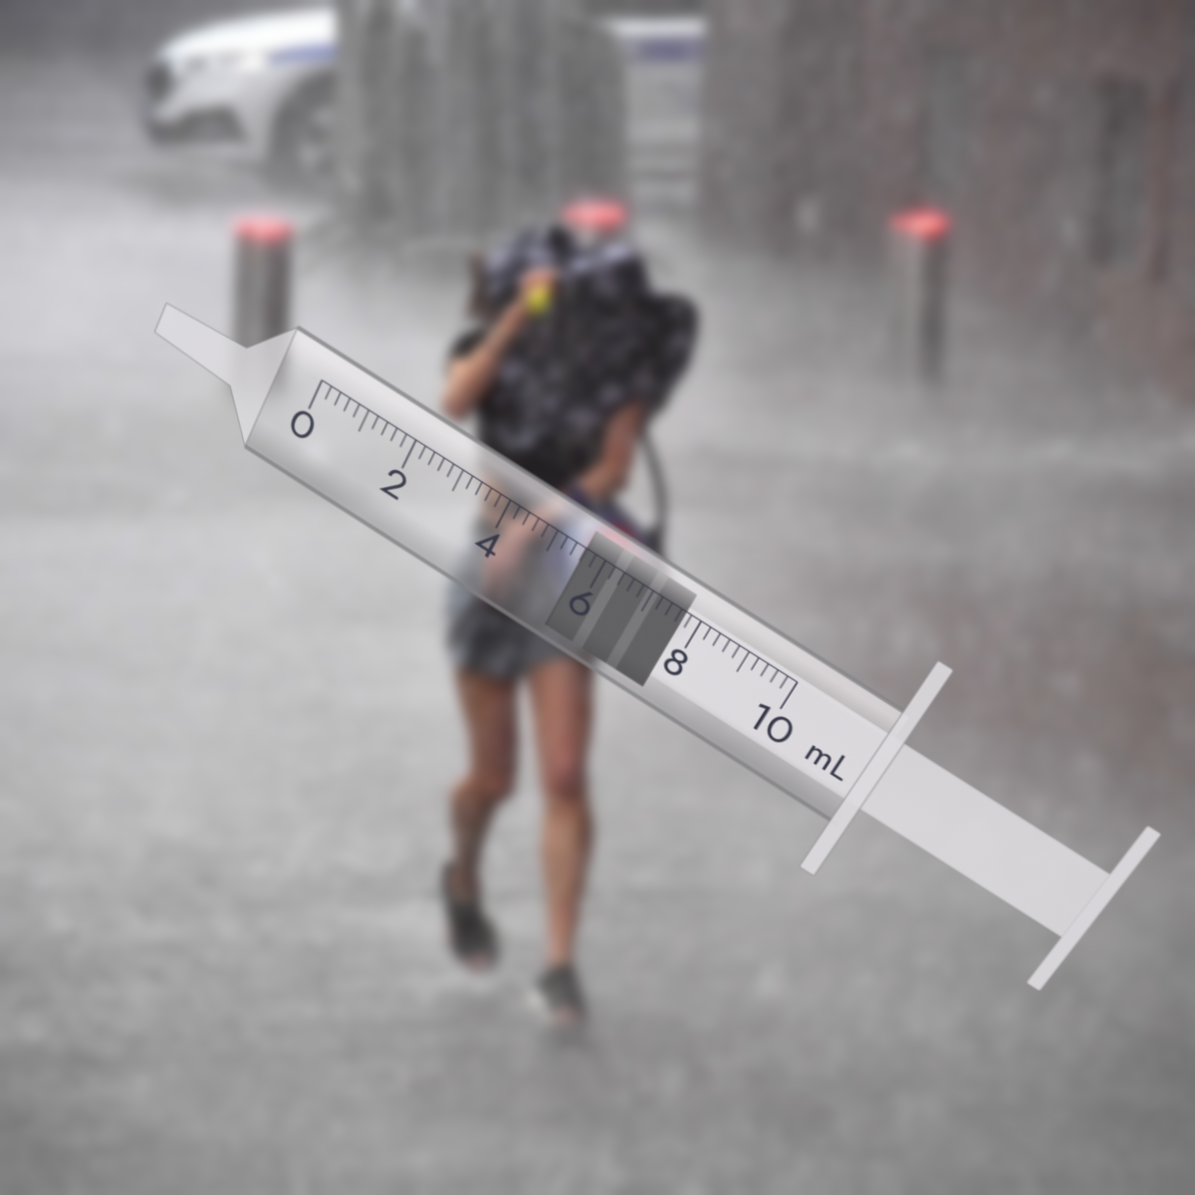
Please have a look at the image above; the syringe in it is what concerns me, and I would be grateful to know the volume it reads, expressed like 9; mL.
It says 5.6; mL
